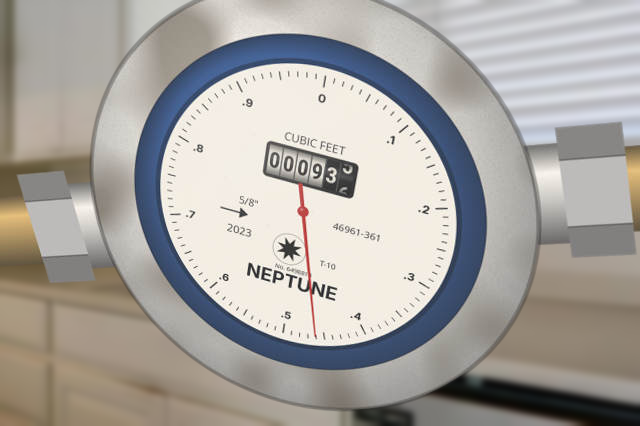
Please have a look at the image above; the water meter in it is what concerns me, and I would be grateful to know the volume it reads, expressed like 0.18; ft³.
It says 935.46; ft³
